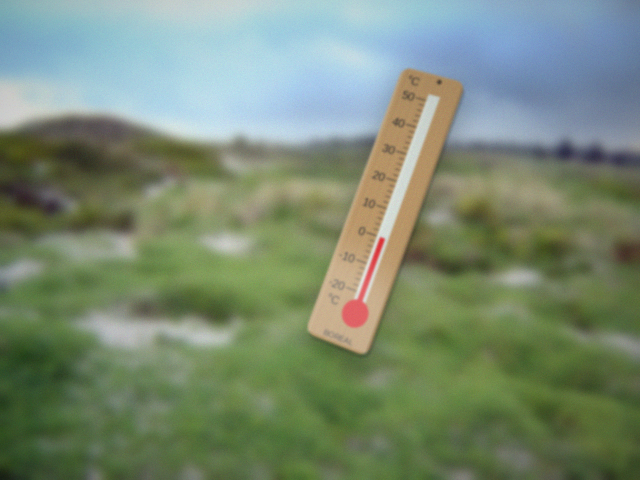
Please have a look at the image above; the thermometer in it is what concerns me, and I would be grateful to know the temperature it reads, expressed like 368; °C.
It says 0; °C
